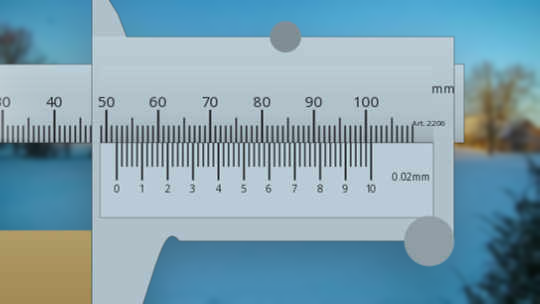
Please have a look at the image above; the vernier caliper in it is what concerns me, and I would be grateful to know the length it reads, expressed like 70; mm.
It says 52.0; mm
